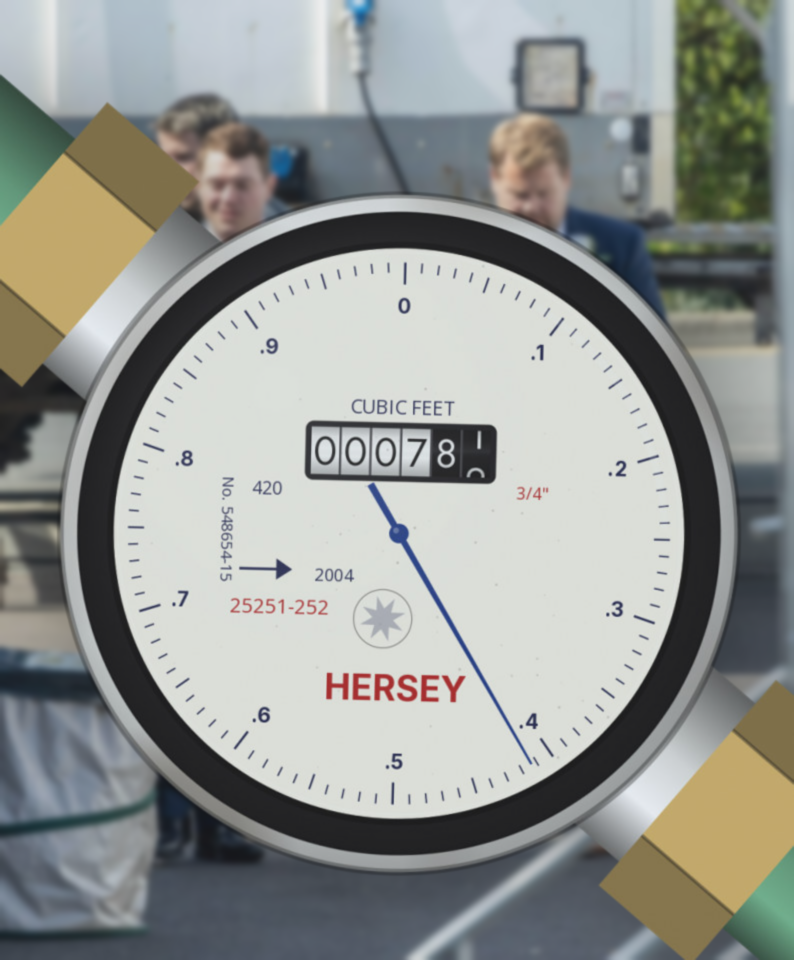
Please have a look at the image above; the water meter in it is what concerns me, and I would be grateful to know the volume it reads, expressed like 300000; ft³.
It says 781.41; ft³
